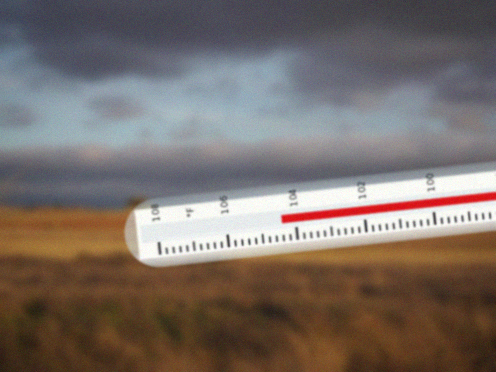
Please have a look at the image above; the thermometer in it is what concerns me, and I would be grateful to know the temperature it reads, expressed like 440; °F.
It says 104.4; °F
